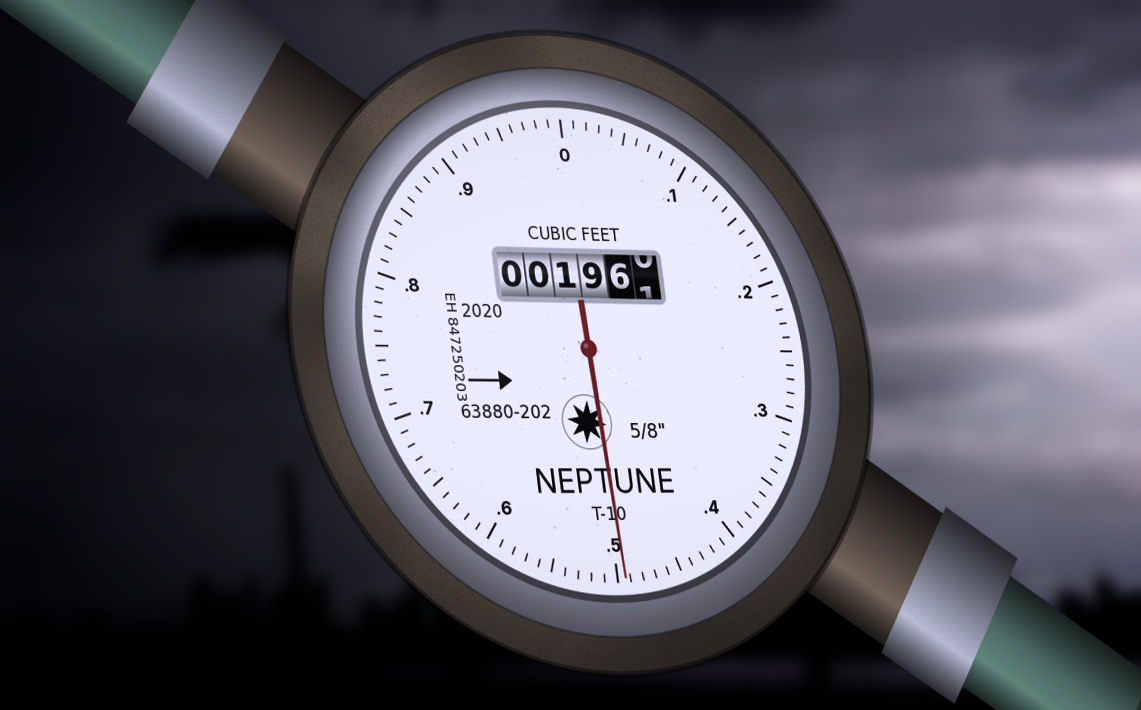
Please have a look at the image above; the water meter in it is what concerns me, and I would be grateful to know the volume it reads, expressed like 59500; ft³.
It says 1960.49; ft³
